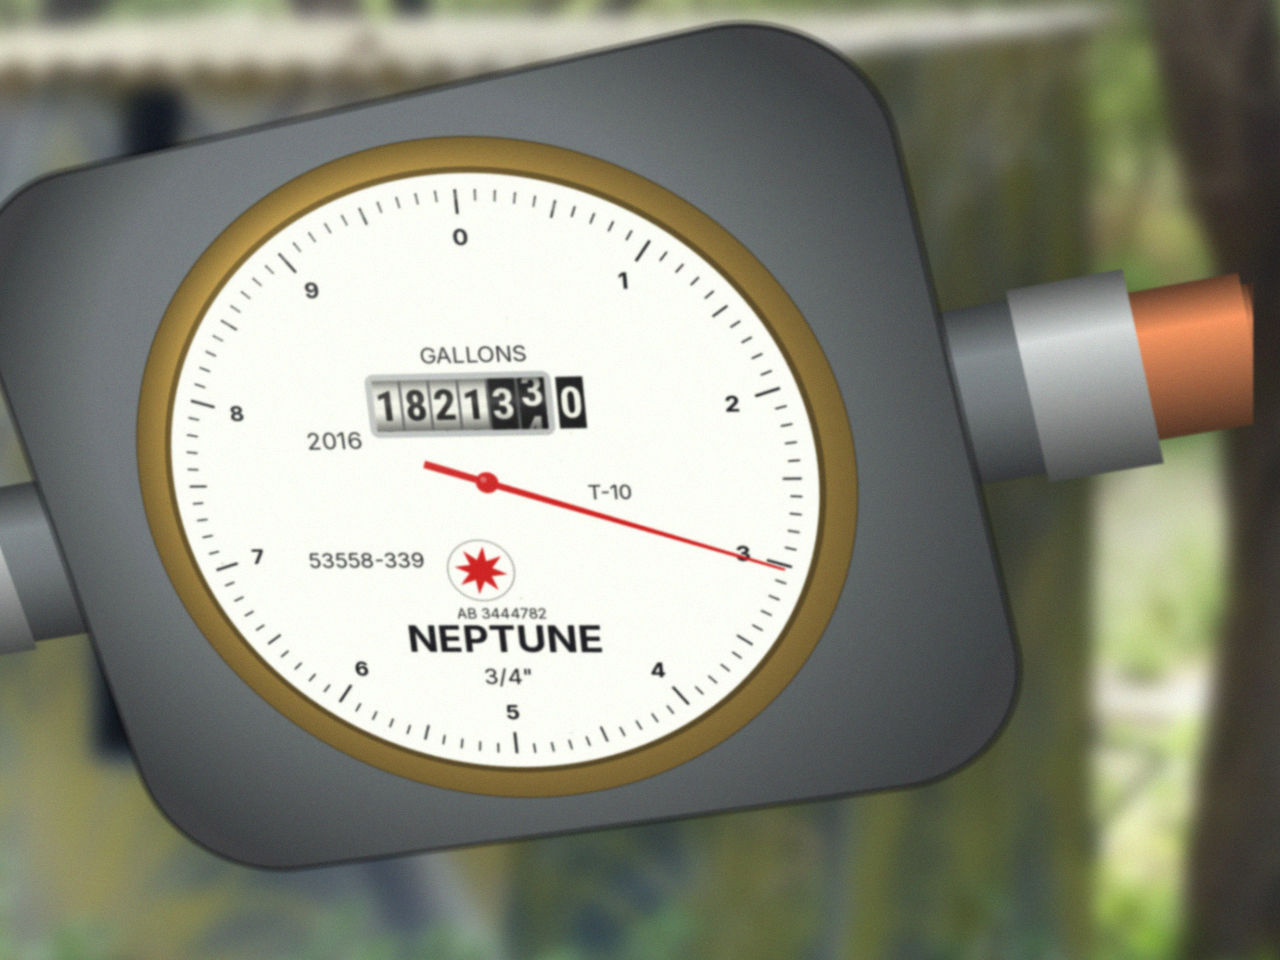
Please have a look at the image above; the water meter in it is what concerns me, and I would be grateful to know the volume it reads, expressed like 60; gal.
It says 1821333.0; gal
